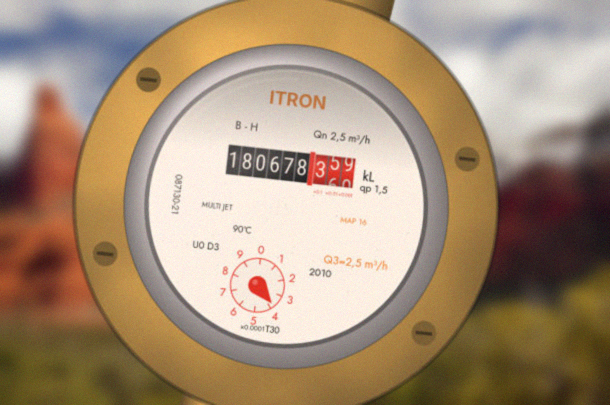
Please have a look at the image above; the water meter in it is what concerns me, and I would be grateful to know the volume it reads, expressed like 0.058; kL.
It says 180678.3593; kL
